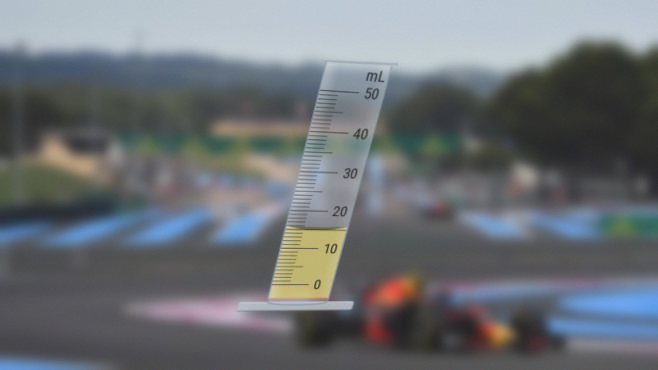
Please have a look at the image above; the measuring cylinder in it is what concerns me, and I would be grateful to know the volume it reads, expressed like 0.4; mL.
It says 15; mL
